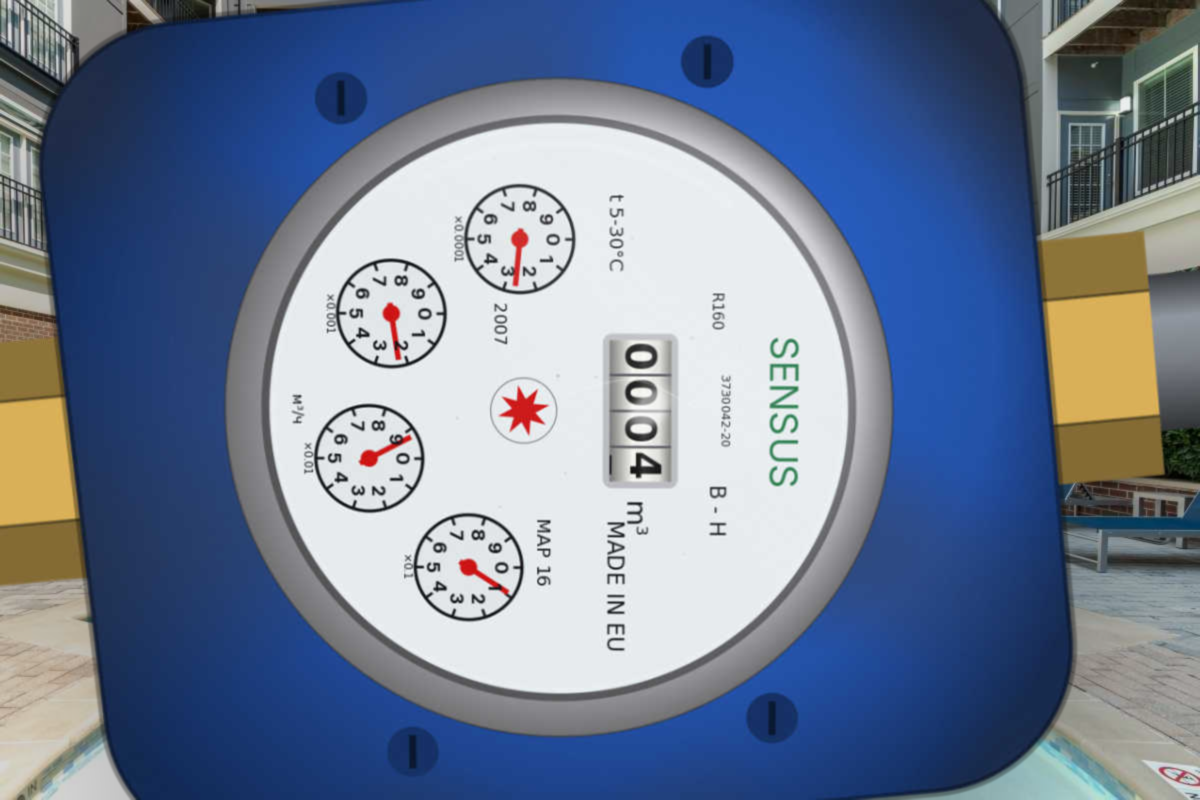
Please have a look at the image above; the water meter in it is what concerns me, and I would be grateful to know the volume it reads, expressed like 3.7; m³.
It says 4.0922; m³
